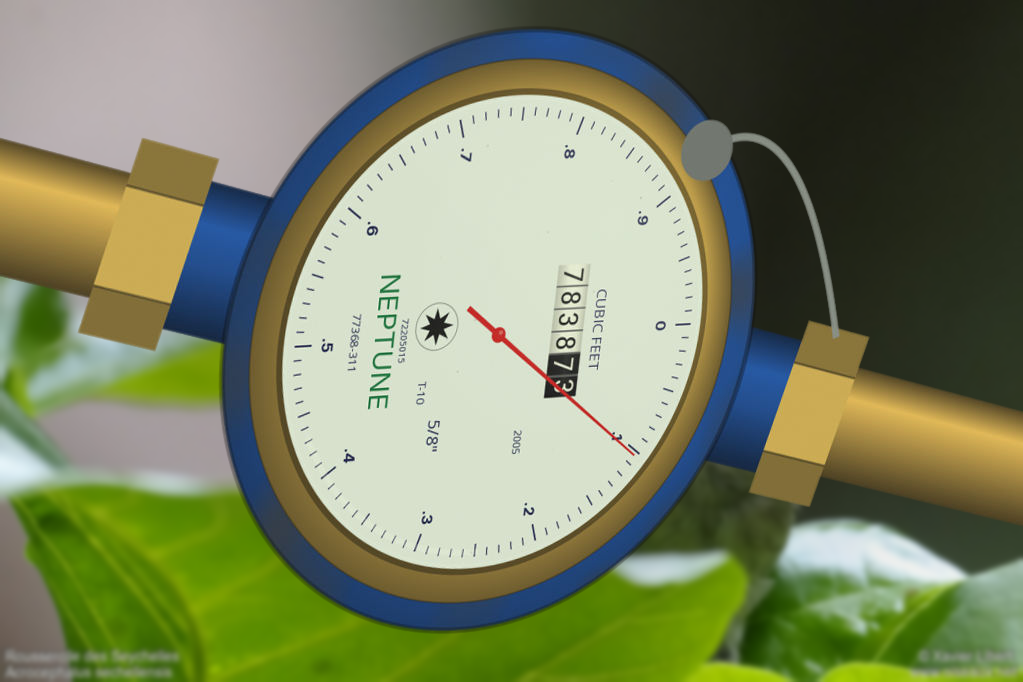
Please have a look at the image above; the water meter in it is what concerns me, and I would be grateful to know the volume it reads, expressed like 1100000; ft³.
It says 783873.10; ft³
